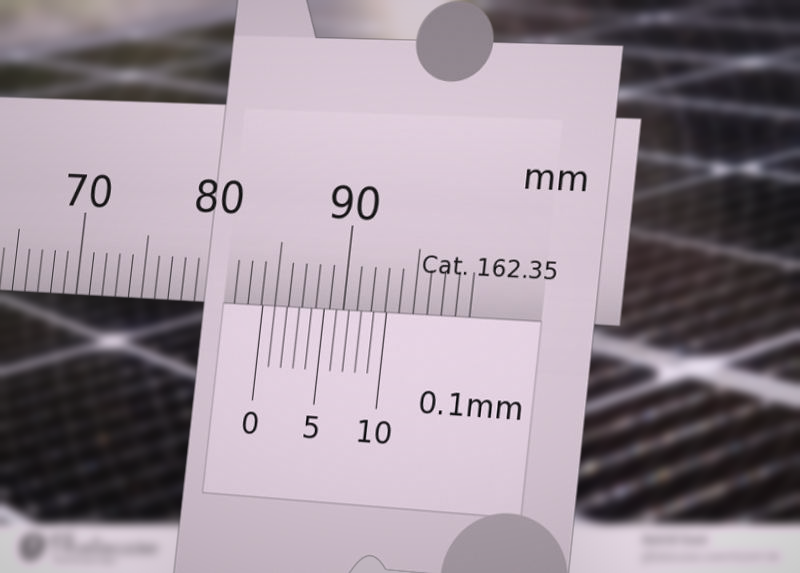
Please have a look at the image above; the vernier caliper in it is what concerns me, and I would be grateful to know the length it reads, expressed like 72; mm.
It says 84.1; mm
